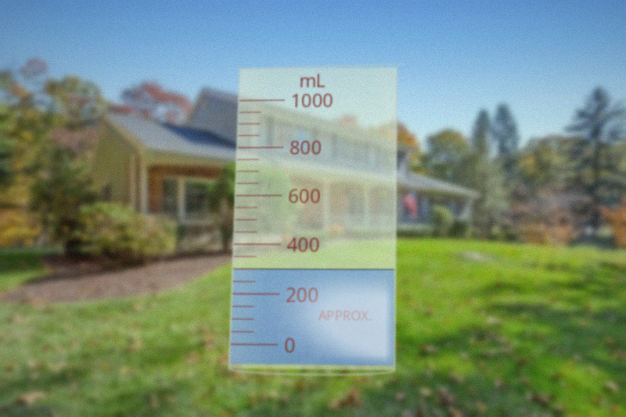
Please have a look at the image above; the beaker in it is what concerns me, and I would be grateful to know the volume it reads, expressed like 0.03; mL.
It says 300; mL
